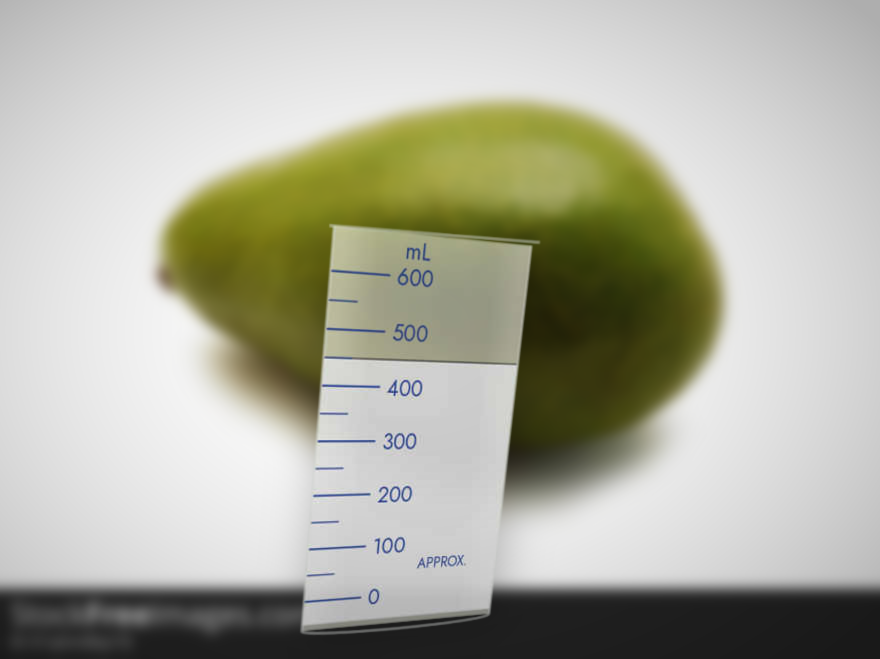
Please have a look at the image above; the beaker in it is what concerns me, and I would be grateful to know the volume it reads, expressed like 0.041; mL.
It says 450; mL
